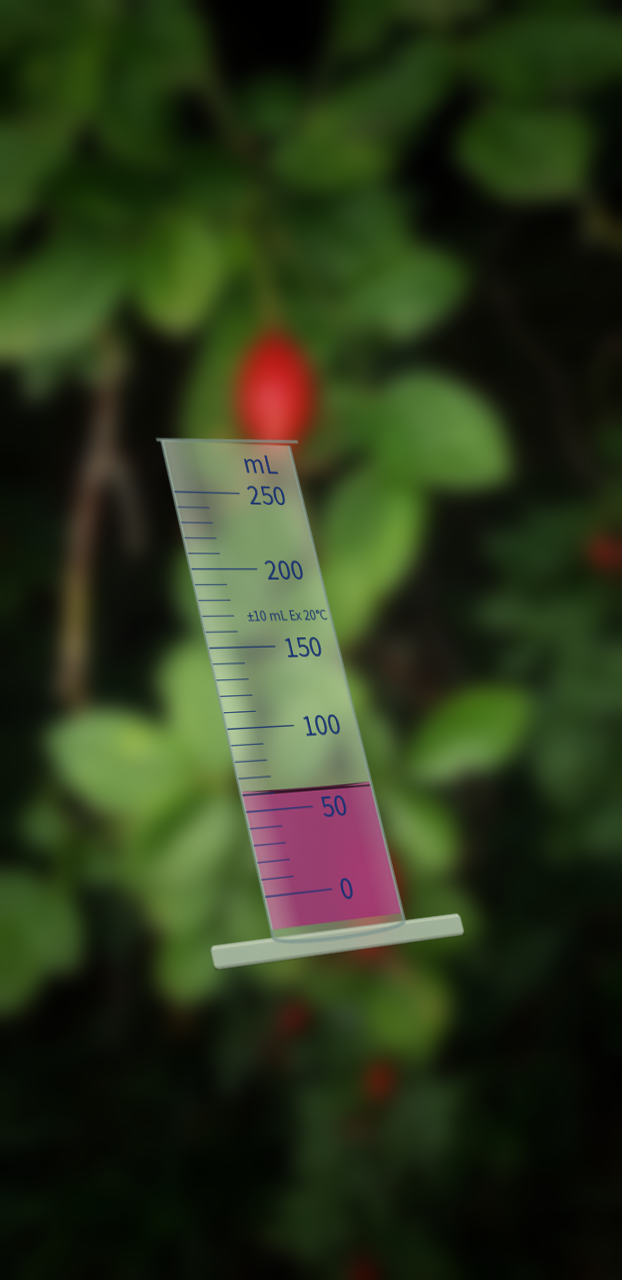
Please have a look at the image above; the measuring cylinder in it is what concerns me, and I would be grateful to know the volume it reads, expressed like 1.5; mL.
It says 60; mL
